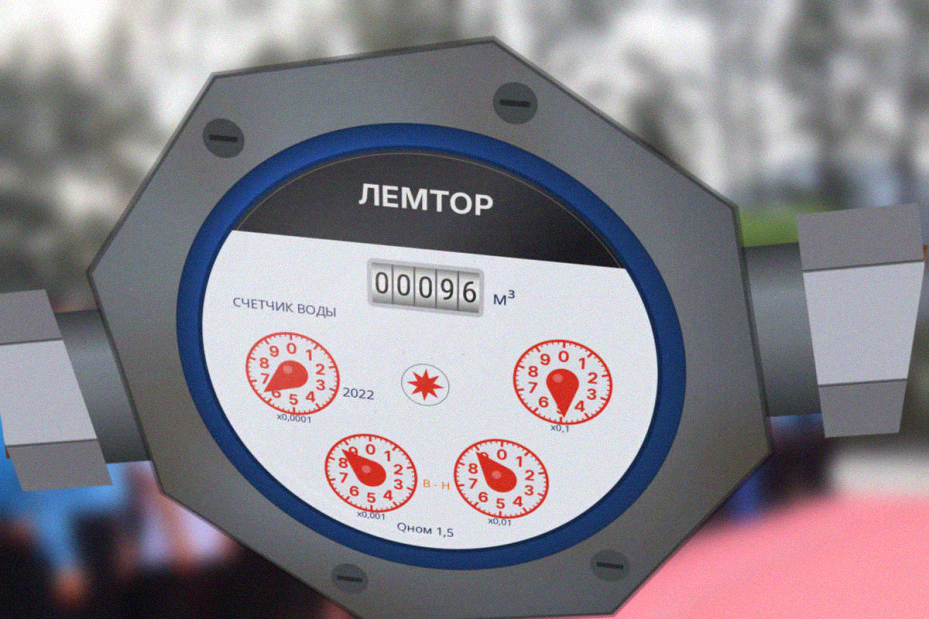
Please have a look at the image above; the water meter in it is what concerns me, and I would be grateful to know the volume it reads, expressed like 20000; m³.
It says 96.4886; m³
